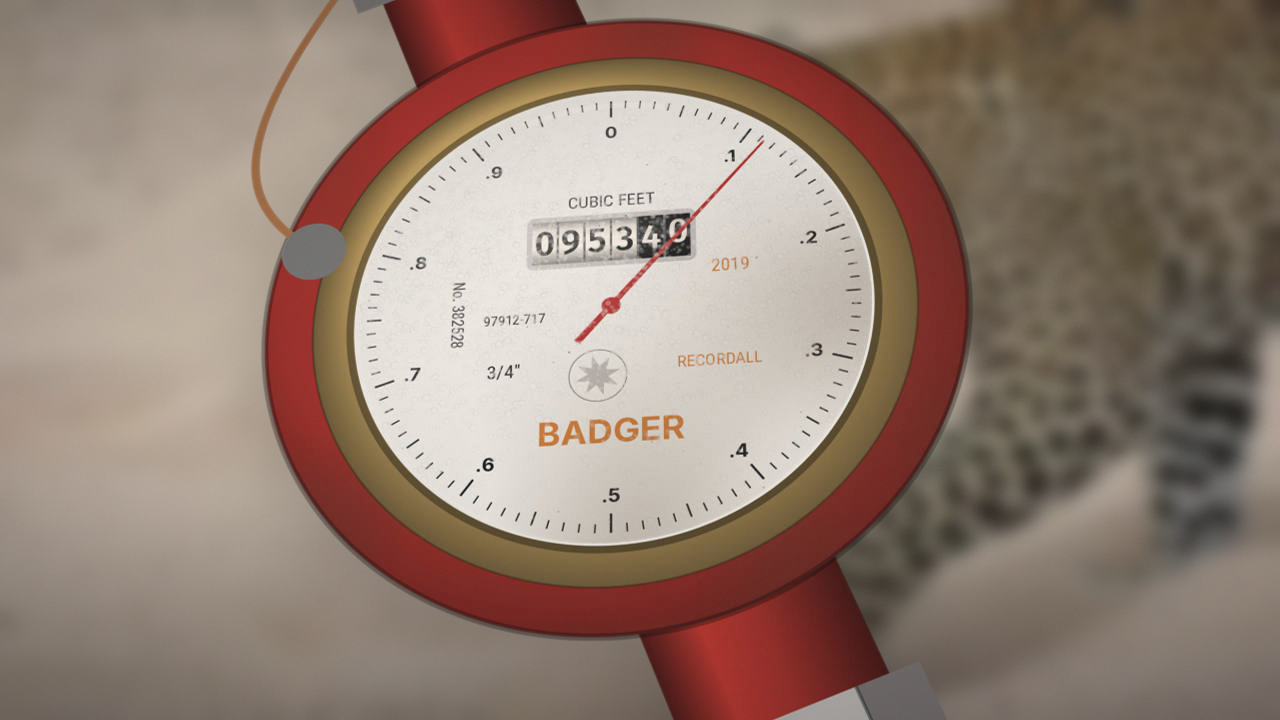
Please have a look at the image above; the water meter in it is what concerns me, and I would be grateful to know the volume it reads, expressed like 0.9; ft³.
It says 95340.11; ft³
